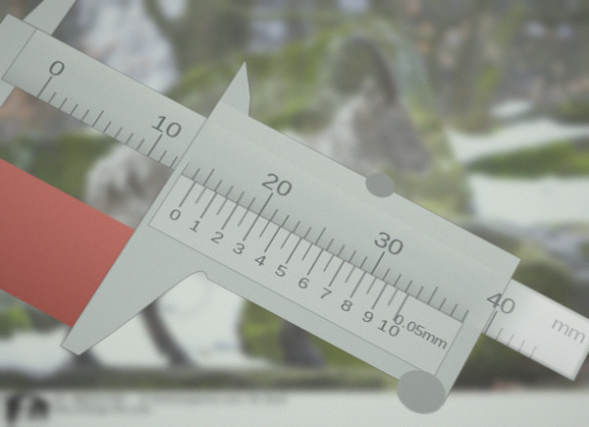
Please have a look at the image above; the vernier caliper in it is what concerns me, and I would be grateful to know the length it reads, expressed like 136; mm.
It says 14.3; mm
